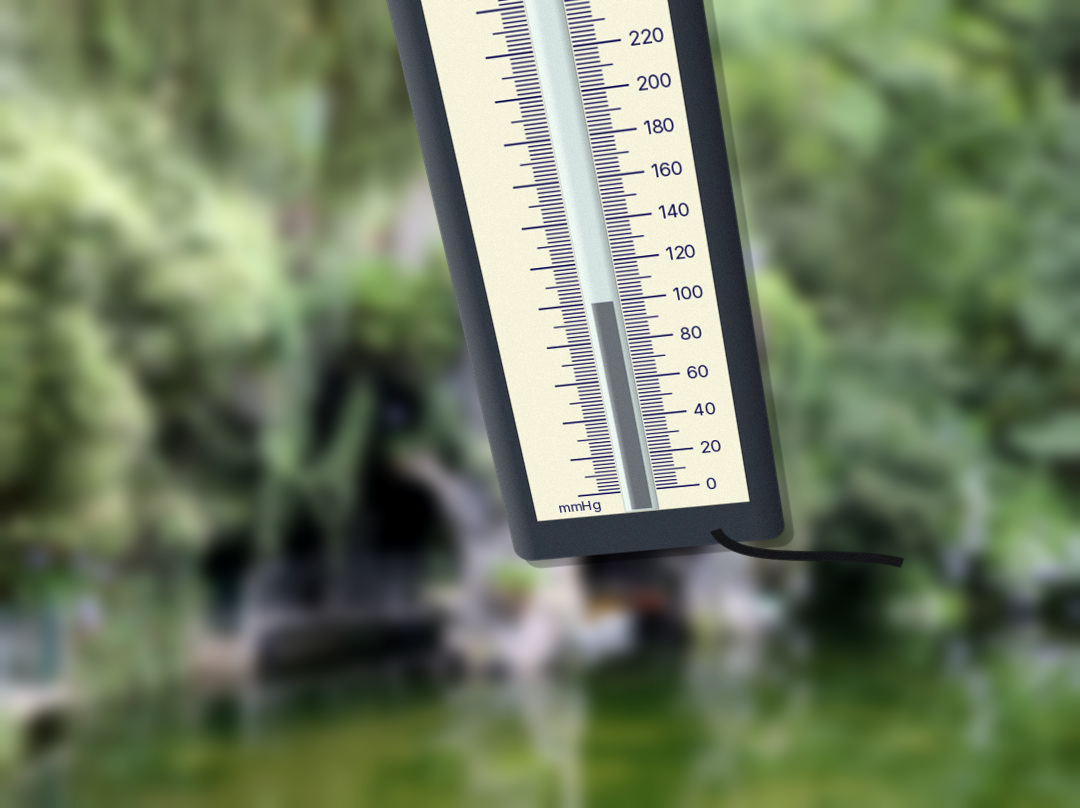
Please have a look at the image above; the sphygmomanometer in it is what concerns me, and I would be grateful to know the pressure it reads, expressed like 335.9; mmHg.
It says 100; mmHg
